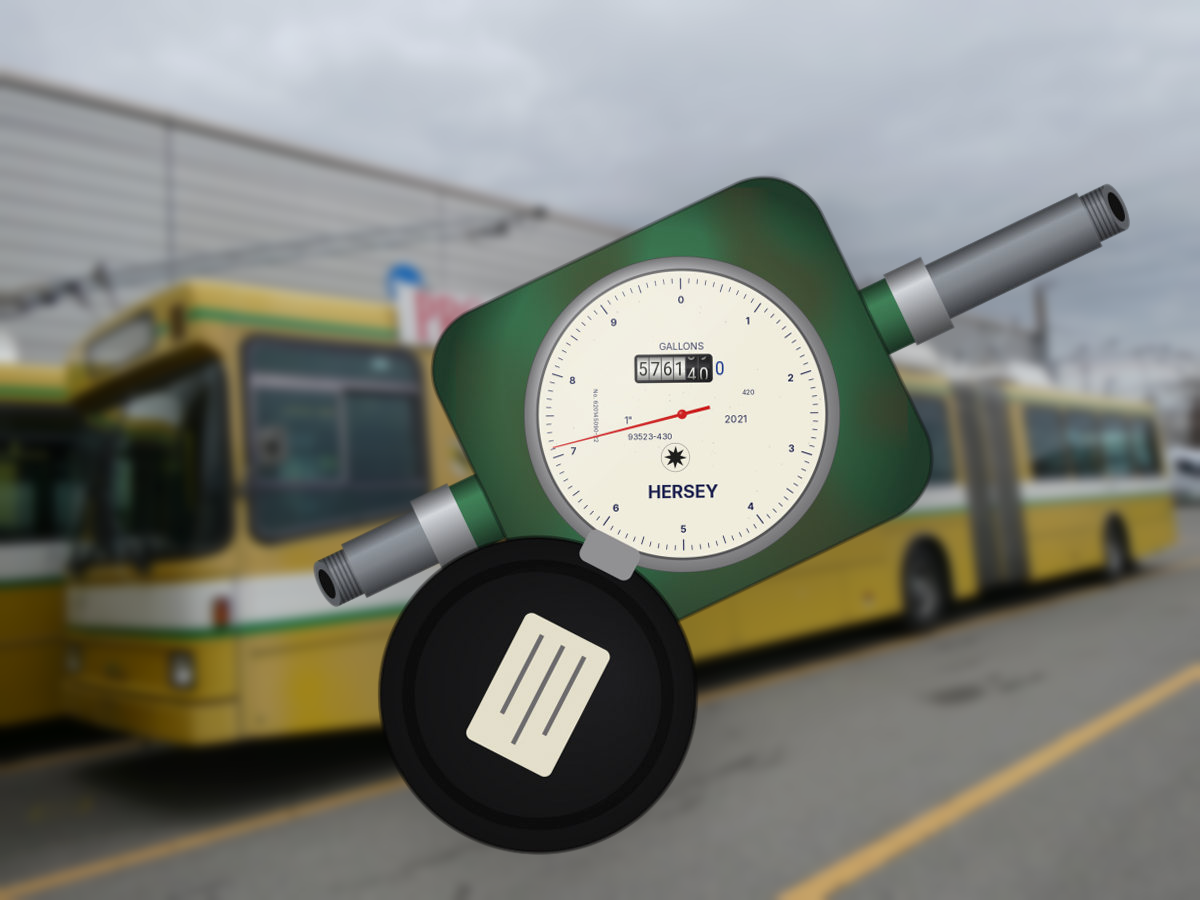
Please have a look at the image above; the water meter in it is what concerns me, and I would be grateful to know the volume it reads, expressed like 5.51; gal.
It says 5761397.1; gal
